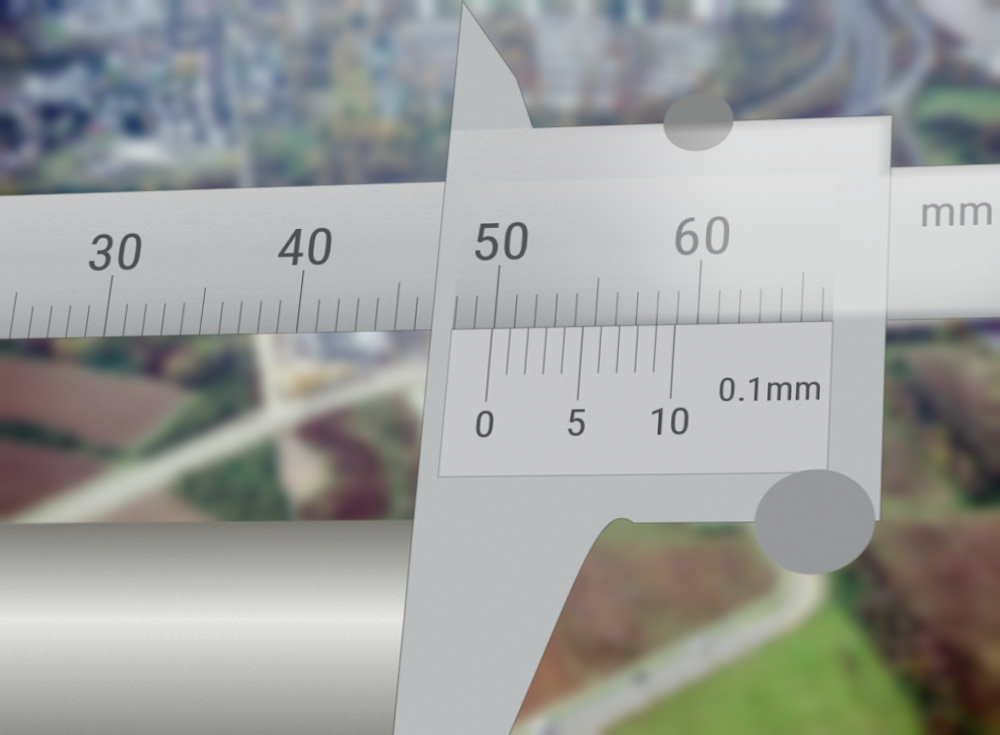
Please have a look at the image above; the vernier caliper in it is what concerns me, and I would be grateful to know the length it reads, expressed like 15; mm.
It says 49.9; mm
